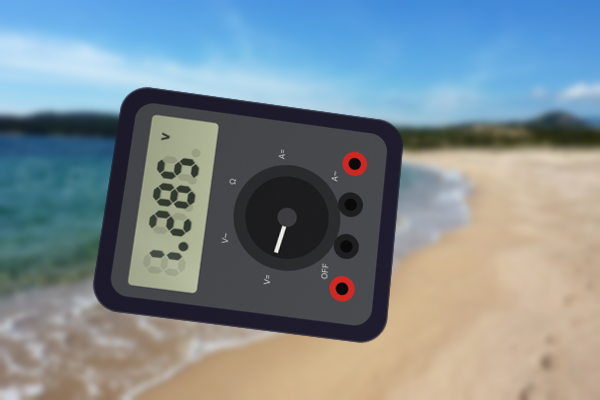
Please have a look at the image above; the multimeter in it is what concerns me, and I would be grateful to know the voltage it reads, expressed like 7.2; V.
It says 1.285; V
